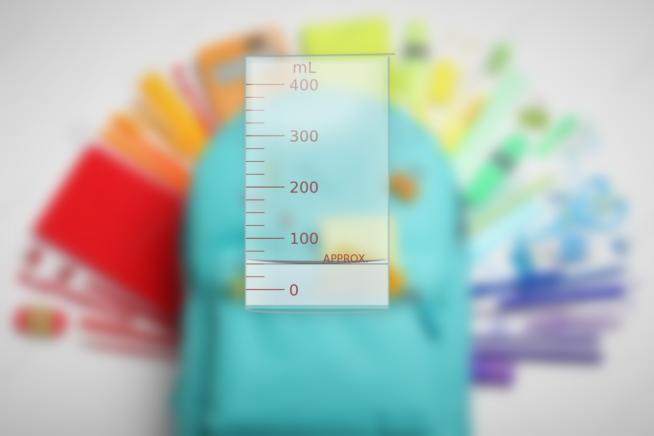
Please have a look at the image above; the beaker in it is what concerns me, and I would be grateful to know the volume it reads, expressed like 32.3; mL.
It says 50; mL
